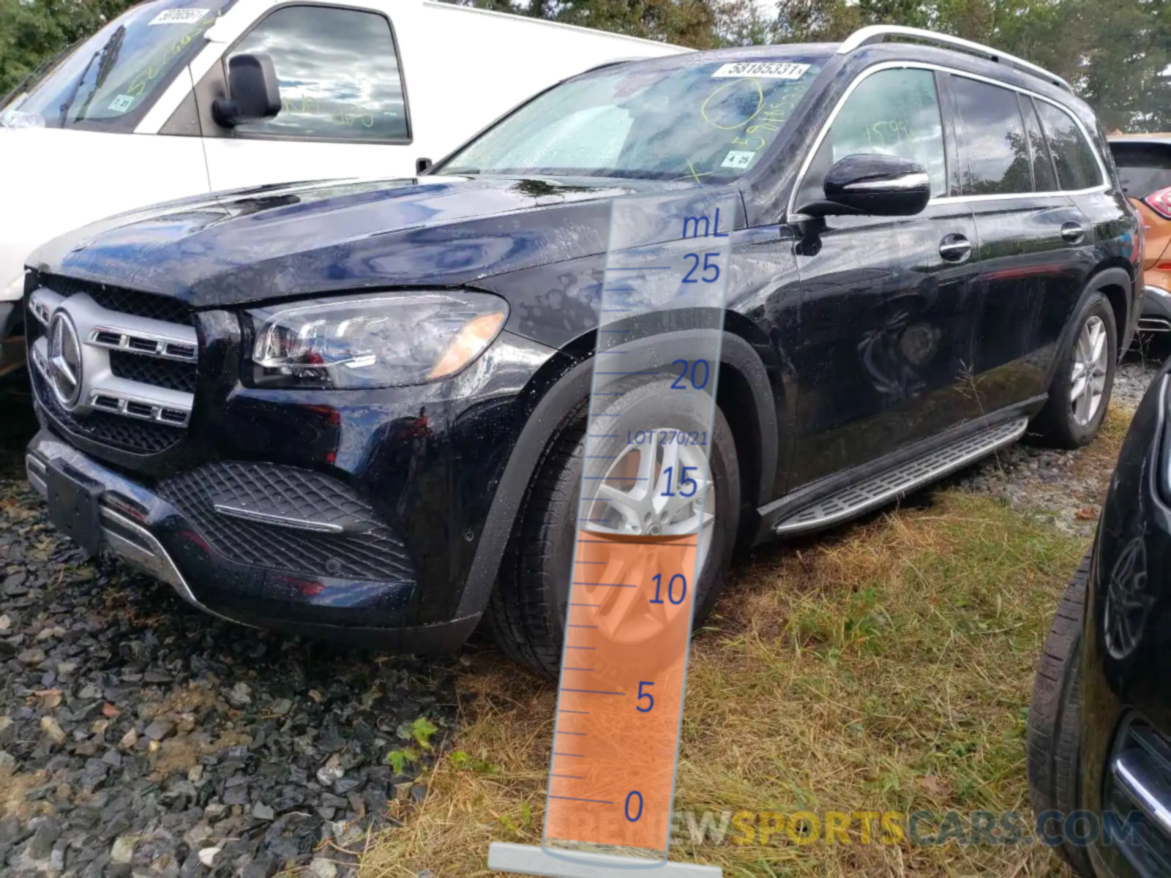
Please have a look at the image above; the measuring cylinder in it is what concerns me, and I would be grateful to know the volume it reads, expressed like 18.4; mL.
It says 12; mL
